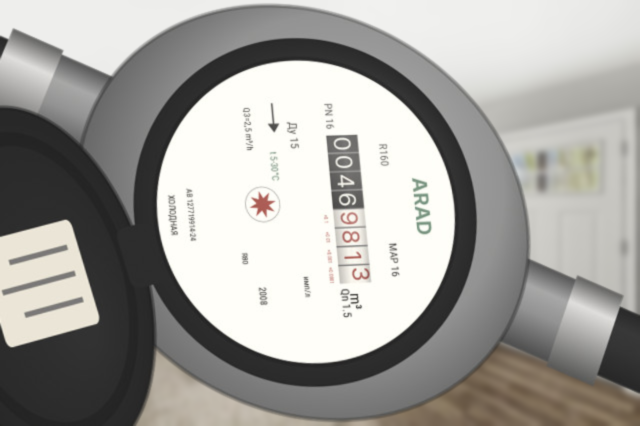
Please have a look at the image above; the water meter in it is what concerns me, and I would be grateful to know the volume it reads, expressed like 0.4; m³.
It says 46.9813; m³
